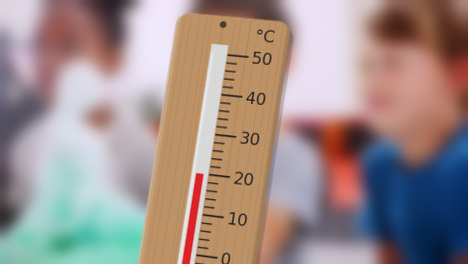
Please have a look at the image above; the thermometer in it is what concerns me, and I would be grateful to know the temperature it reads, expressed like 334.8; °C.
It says 20; °C
